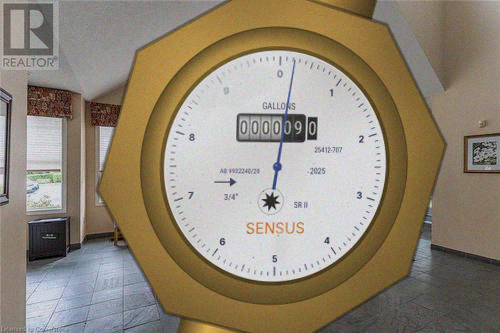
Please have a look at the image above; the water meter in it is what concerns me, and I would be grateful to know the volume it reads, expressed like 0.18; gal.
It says 90.2; gal
